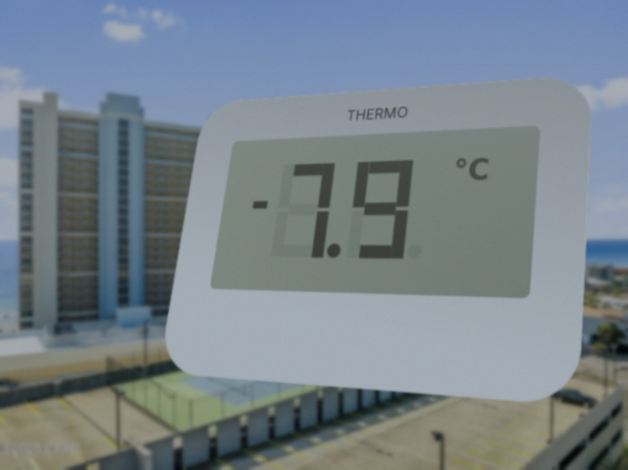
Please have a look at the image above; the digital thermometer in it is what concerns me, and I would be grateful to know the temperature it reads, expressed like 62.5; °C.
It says -7.9; °C
